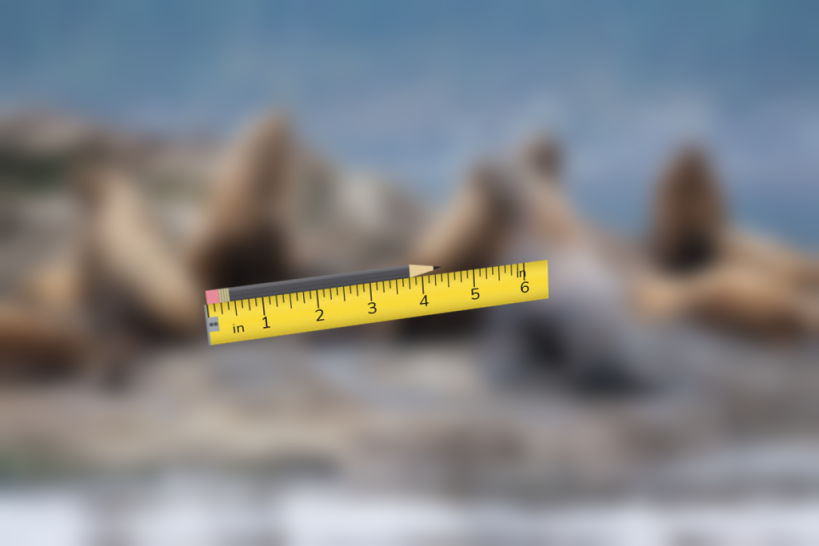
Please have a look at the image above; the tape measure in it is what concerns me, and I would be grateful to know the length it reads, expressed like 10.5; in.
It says 4.375; in
